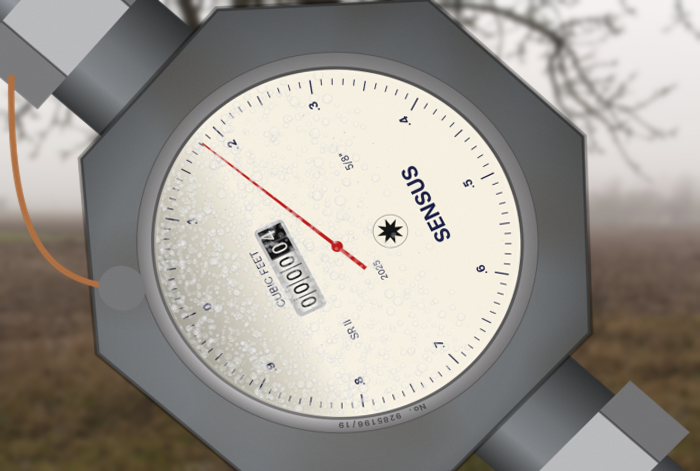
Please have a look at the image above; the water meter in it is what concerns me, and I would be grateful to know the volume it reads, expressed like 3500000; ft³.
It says 4.18; ft³
